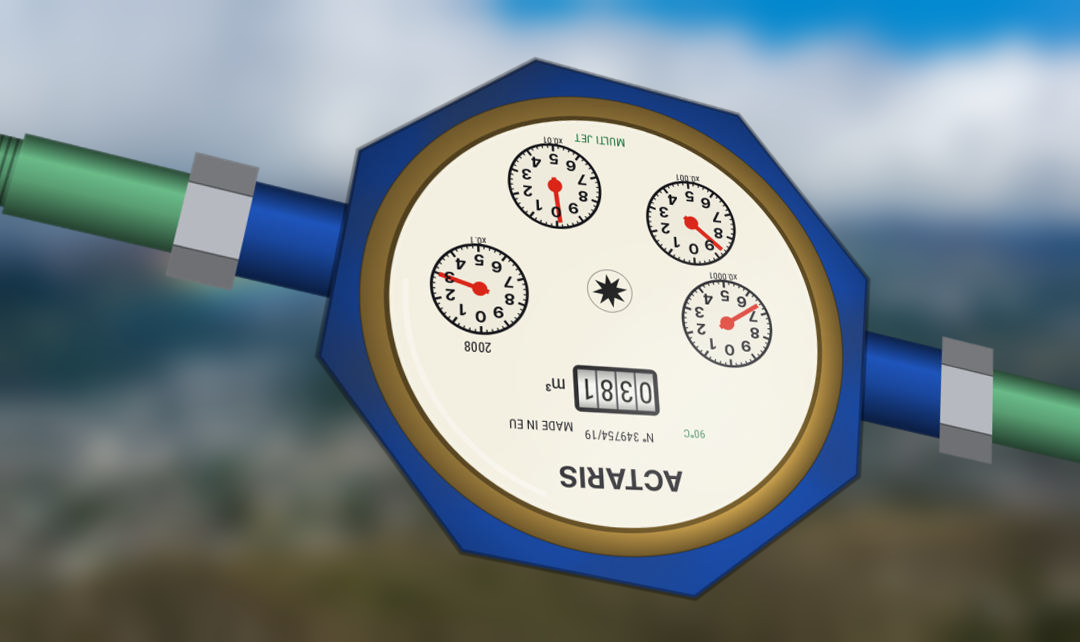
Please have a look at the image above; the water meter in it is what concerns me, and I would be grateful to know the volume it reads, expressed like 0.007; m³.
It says 381.2986; m³
